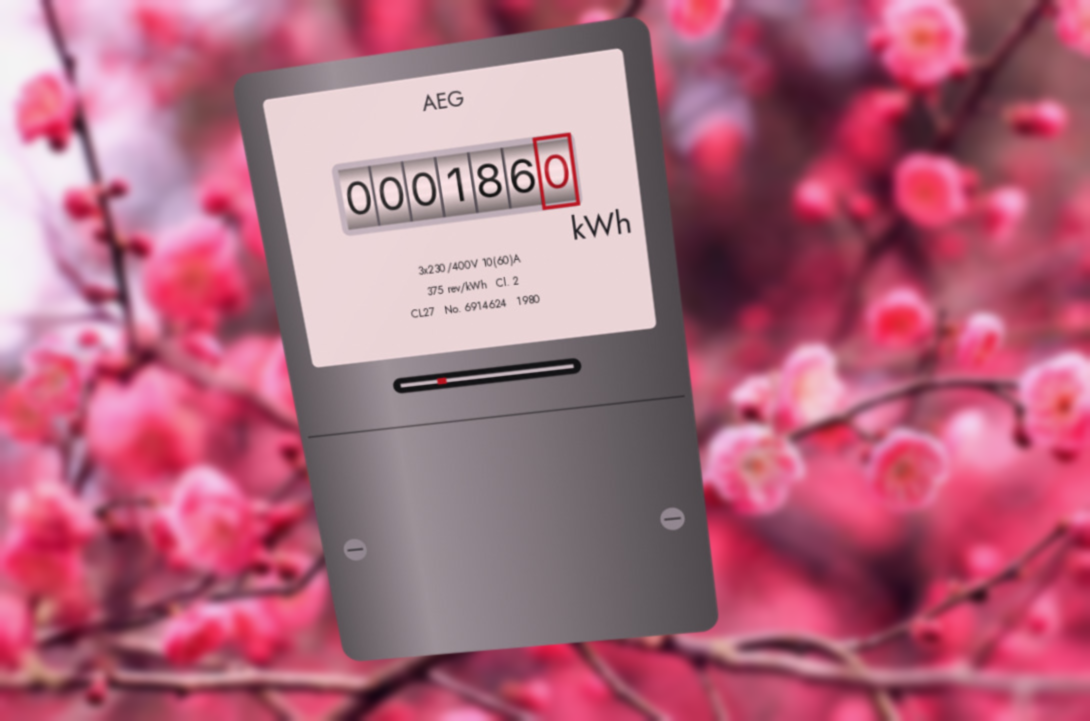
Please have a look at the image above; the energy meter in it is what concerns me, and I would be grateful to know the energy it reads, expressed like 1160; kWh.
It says 186.0; kWh
